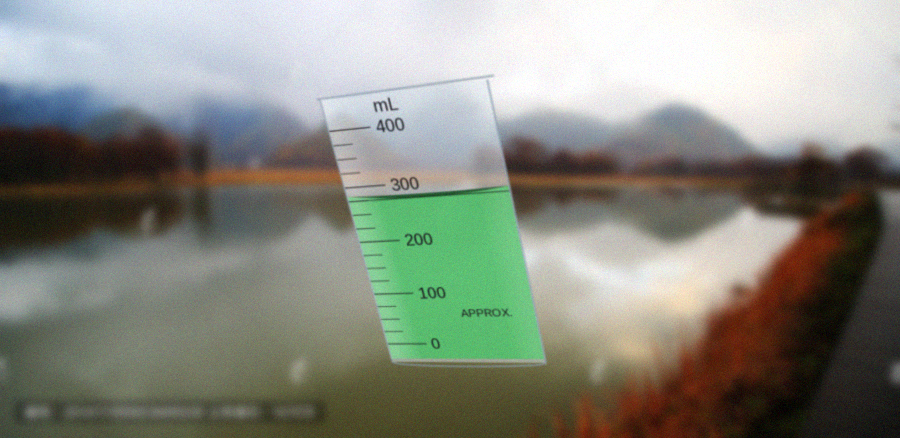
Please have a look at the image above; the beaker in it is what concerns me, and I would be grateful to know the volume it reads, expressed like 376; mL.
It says 275; mL
